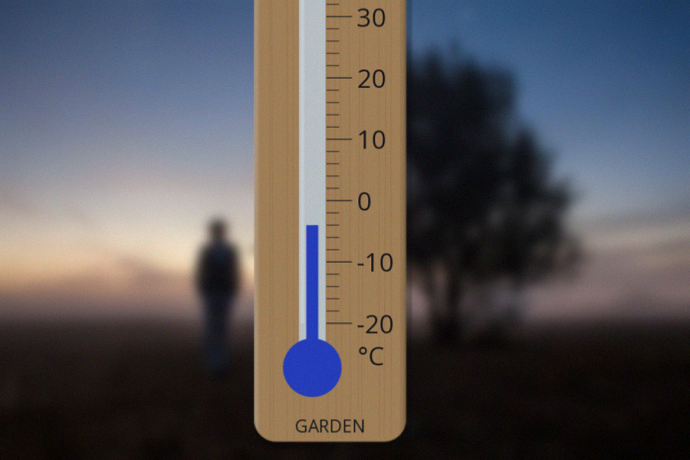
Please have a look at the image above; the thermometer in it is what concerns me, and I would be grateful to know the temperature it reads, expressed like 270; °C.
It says -4; °C
